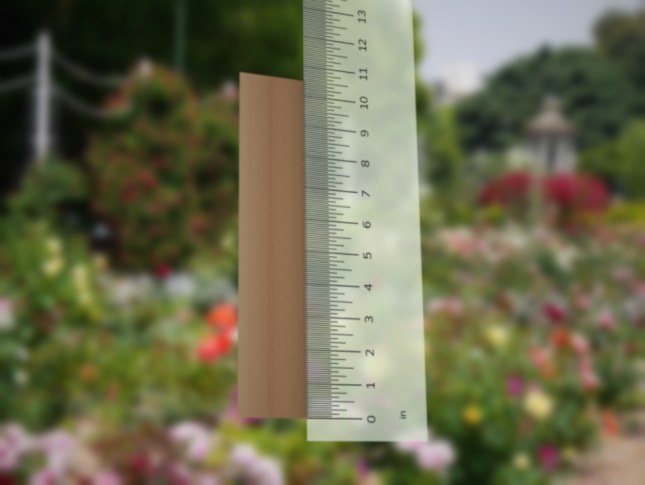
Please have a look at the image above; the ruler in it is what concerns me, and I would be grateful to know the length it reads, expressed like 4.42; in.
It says 10.5; in
